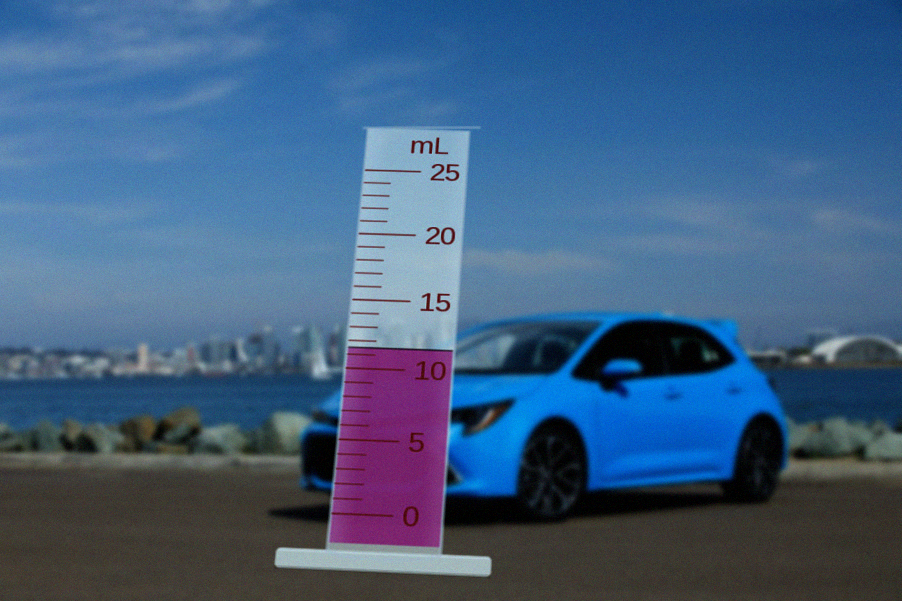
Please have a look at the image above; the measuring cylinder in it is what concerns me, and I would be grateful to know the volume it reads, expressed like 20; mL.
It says 11.5; mL
